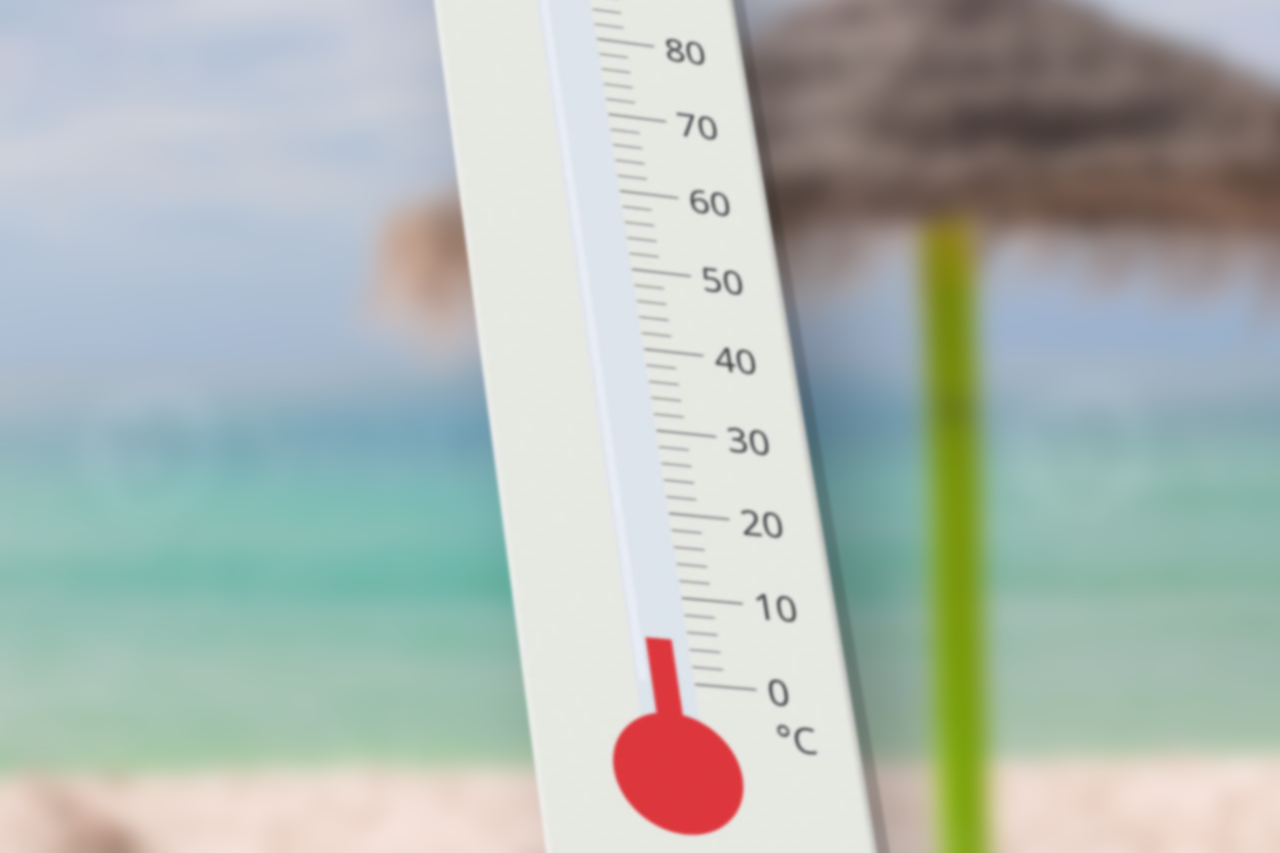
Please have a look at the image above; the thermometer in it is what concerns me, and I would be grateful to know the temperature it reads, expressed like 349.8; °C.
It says 5; °C
